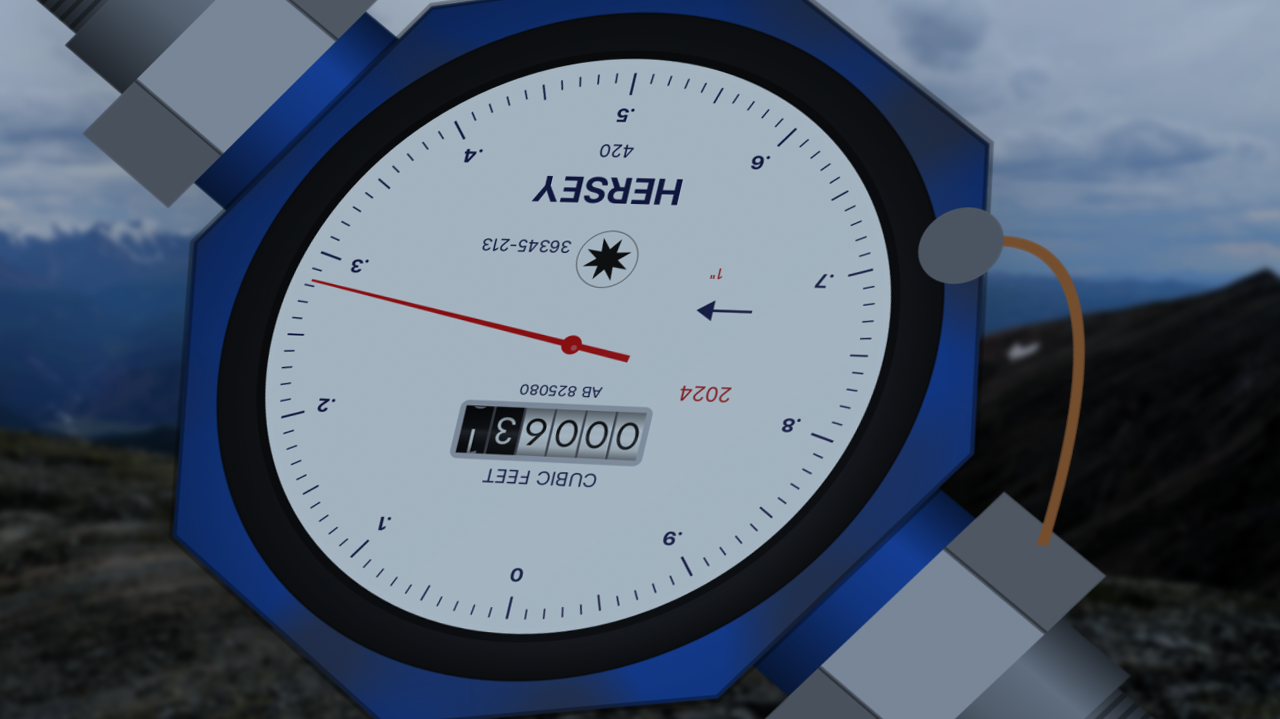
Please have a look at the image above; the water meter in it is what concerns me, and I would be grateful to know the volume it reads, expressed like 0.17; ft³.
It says 631.28; ft³
